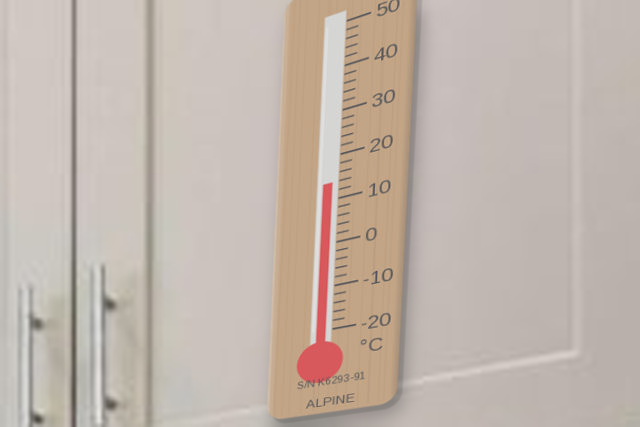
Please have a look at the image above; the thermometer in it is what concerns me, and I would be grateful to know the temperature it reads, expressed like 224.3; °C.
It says 14; °C
